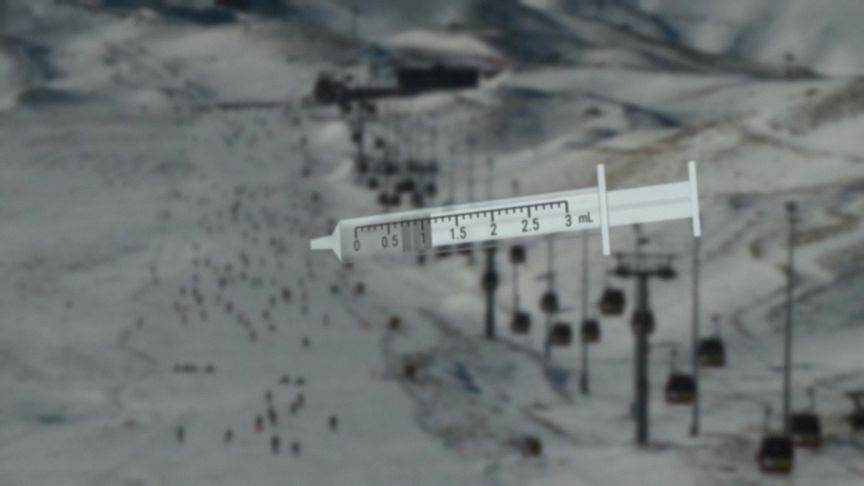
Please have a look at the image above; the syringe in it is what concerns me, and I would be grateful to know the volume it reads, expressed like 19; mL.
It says 0.7; mL
